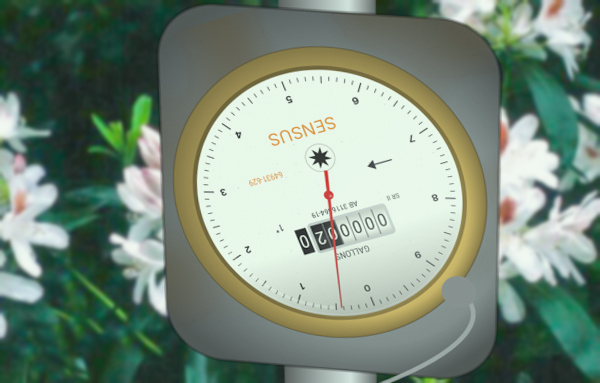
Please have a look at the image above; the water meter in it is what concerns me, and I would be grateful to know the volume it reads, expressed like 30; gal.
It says 20.4; gal
